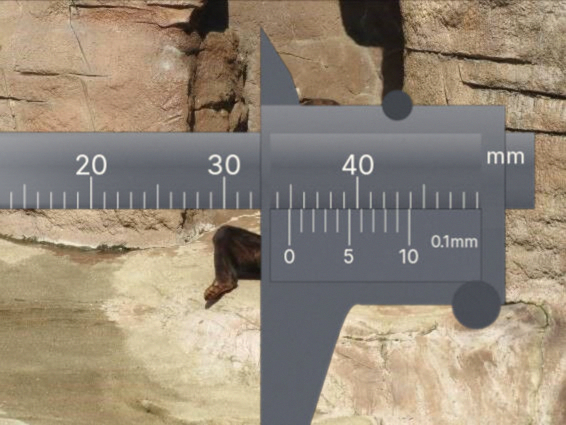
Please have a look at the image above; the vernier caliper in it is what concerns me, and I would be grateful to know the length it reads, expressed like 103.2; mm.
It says 34.9; mm
